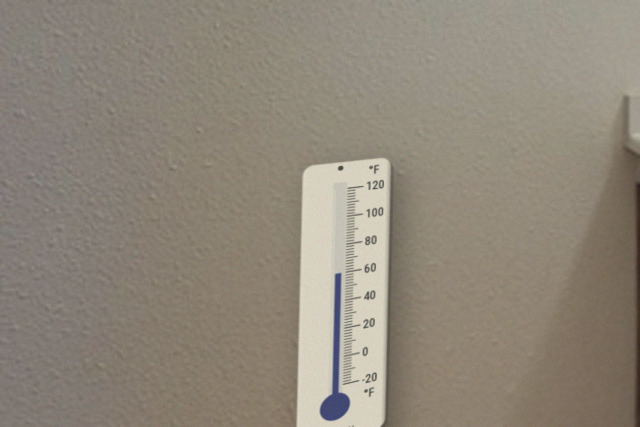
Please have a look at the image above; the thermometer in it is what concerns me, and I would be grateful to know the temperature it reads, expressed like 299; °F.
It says 60; °F
